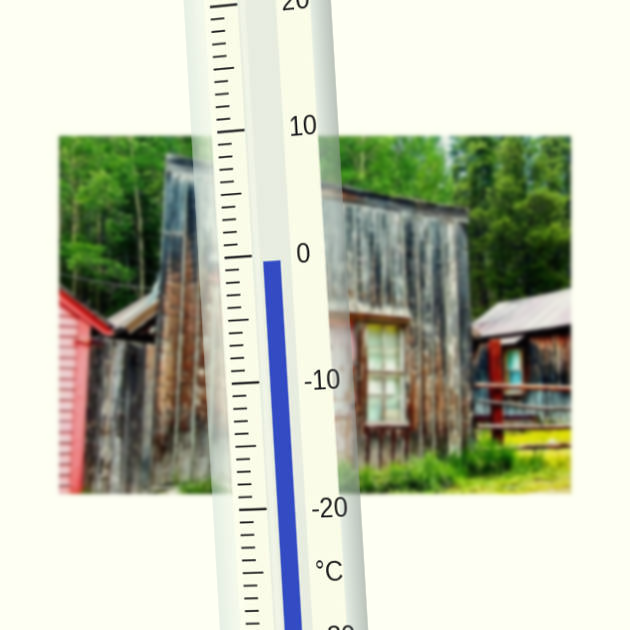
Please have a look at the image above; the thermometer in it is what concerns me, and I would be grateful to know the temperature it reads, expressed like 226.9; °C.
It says -0.5; °C
